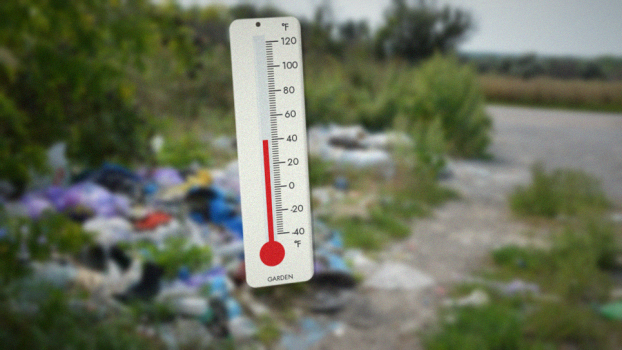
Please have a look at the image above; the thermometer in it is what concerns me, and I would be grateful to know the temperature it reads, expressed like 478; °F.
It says 40; °F
